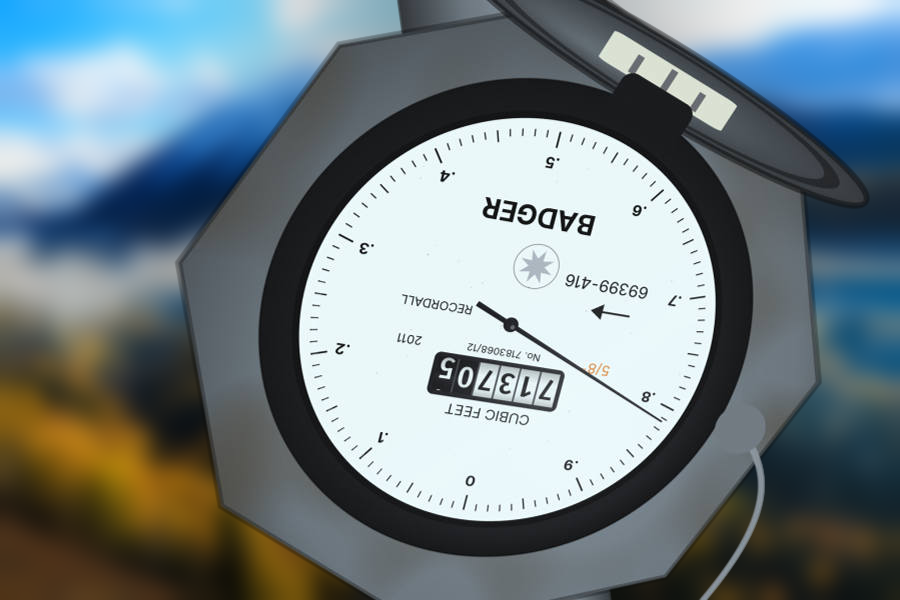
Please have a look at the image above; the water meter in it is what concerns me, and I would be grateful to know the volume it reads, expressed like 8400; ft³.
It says 713704.81; ft³
